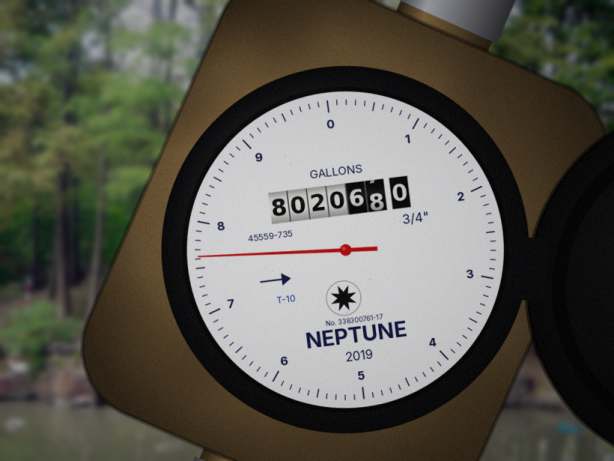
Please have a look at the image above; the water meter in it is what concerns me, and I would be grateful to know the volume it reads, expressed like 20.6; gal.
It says 8020677.6; gal
